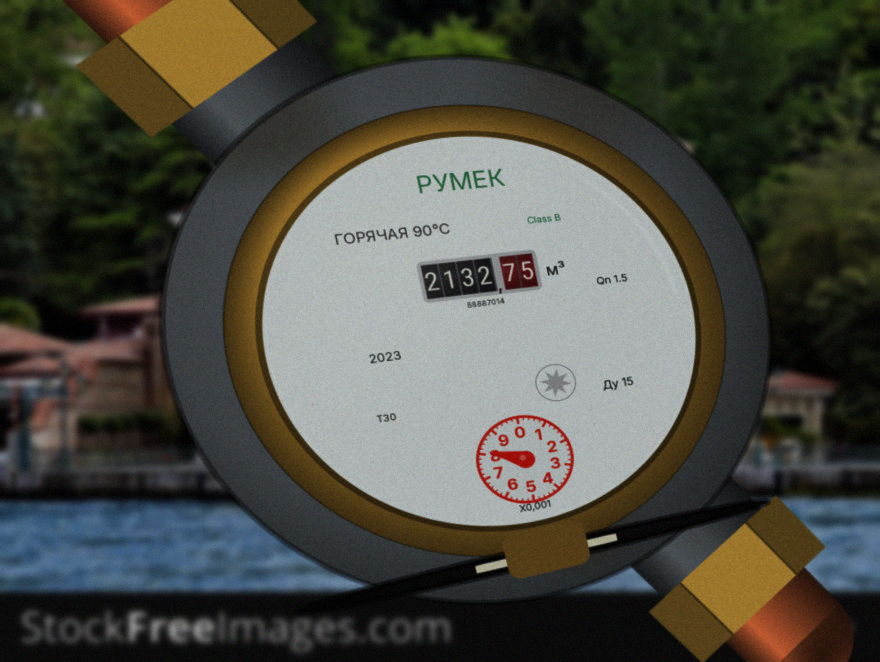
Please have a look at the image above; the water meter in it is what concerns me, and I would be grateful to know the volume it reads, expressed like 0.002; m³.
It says 2132.758; m³
